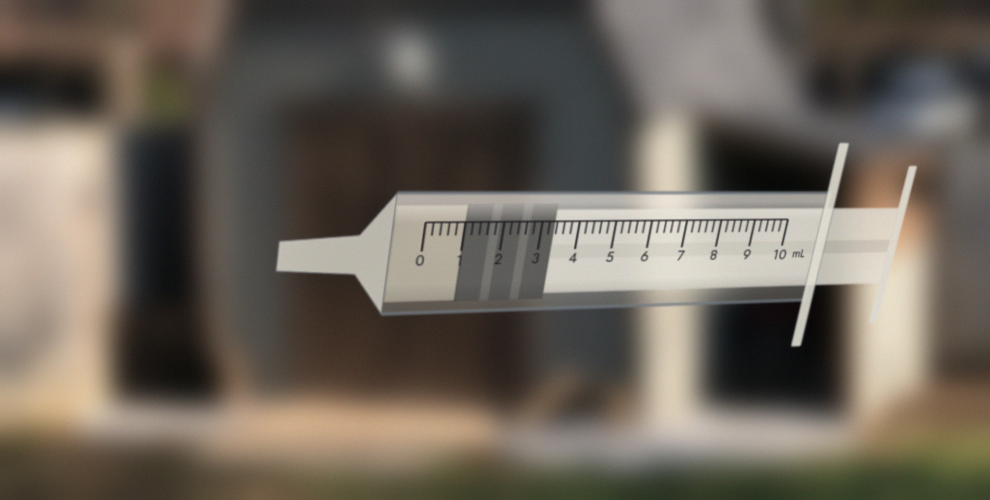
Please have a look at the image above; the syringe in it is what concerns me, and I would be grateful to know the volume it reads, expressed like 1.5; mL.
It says 1; mL
